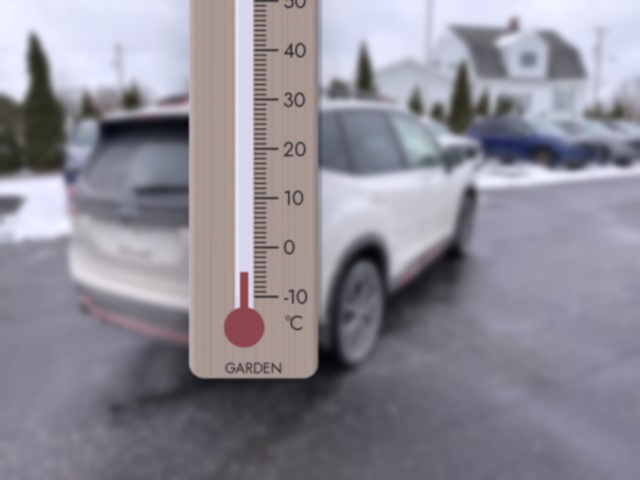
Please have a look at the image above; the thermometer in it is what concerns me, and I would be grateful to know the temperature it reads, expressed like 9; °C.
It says -5; °C
